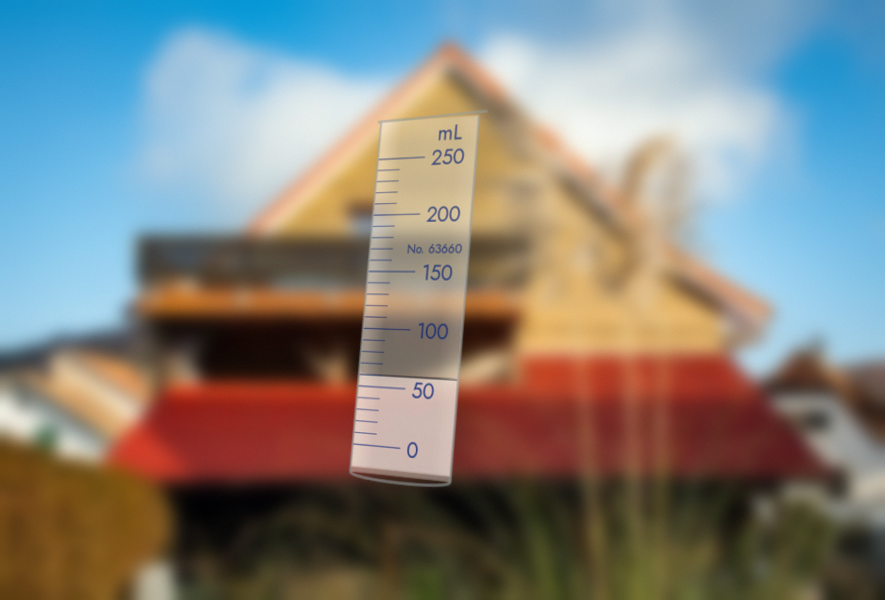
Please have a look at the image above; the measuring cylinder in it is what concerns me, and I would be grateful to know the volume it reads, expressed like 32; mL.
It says 60; mL
